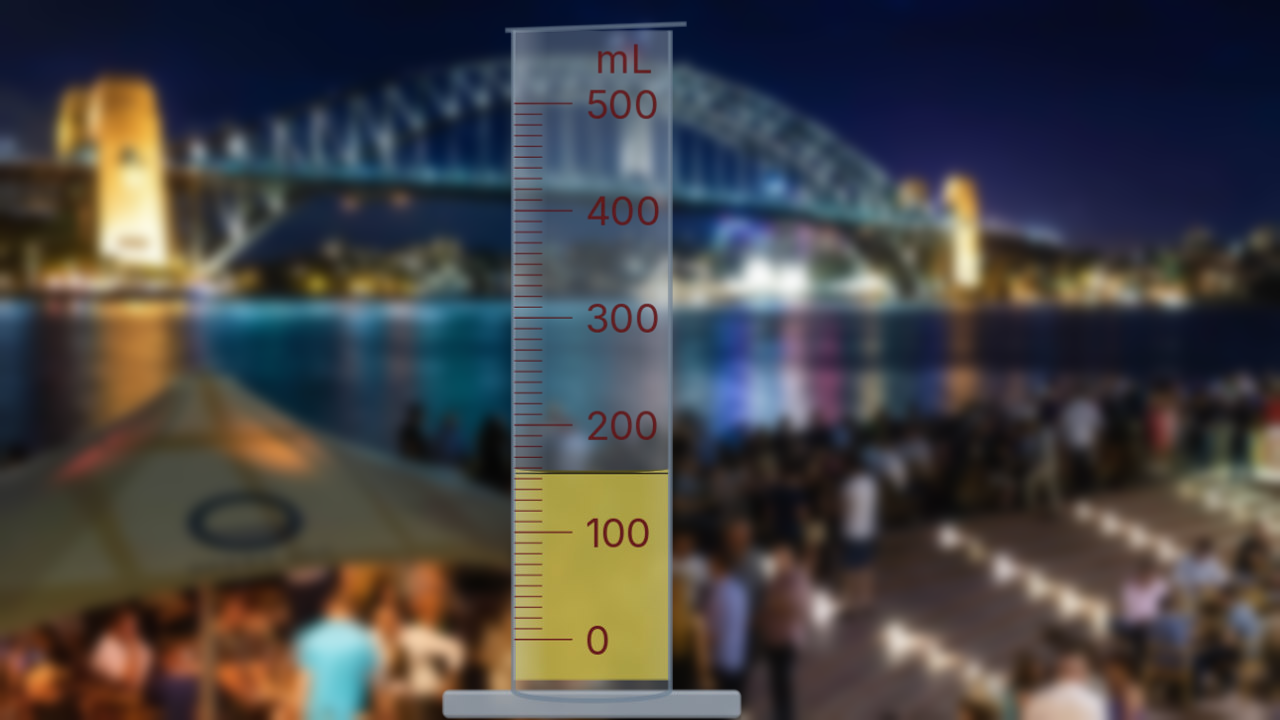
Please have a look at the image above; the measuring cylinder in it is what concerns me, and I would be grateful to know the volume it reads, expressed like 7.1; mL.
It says 155; mL
